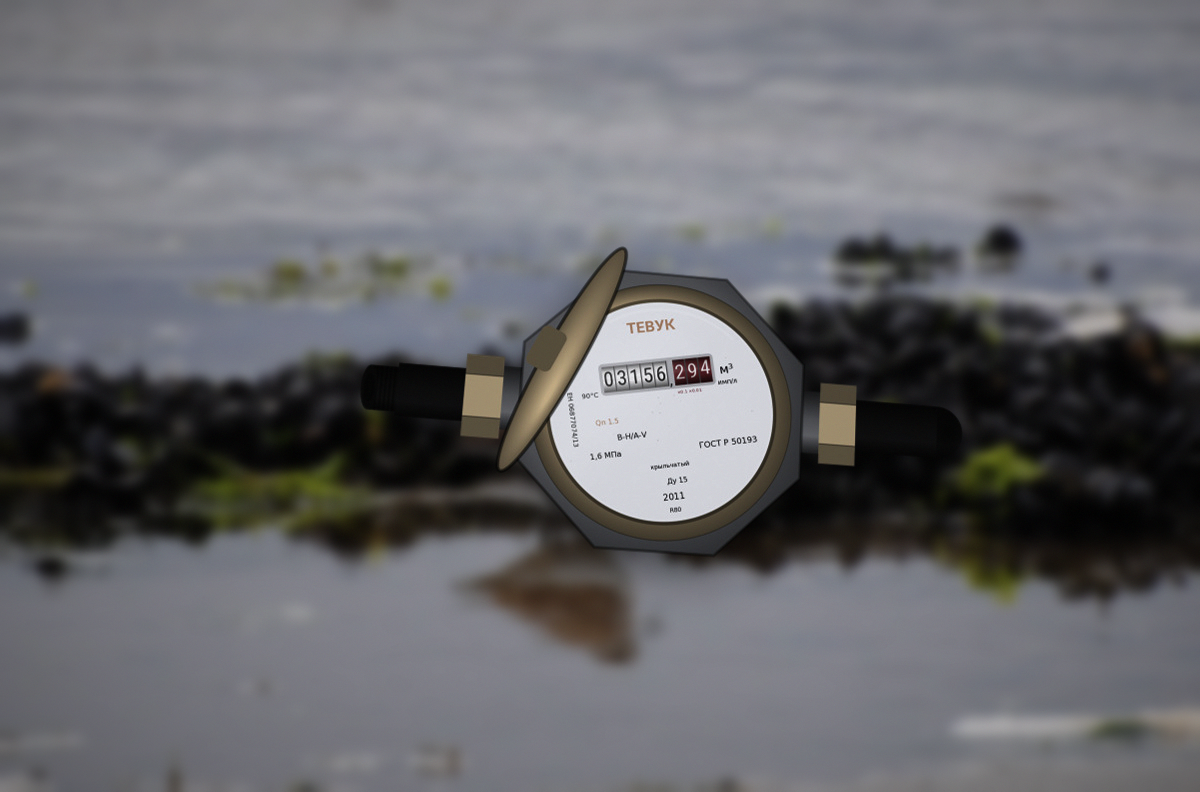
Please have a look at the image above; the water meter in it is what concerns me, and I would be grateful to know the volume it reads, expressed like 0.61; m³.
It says 3156.294; m³
